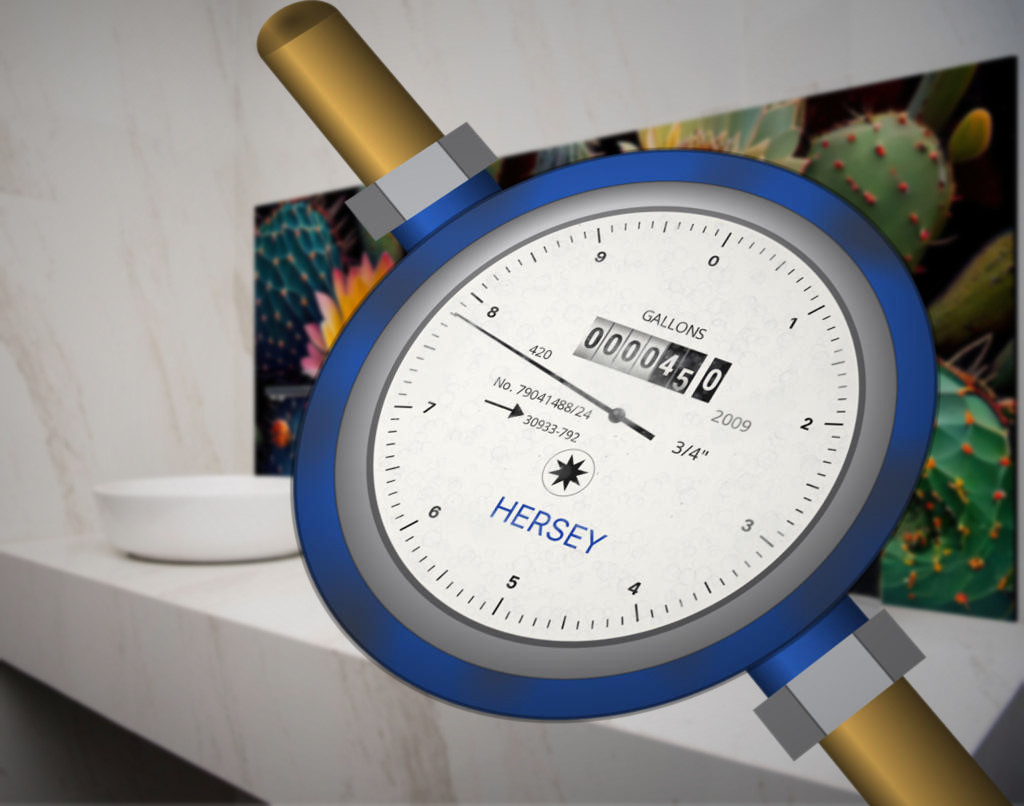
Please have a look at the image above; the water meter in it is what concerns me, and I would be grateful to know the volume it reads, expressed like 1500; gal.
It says 447.8; gal
